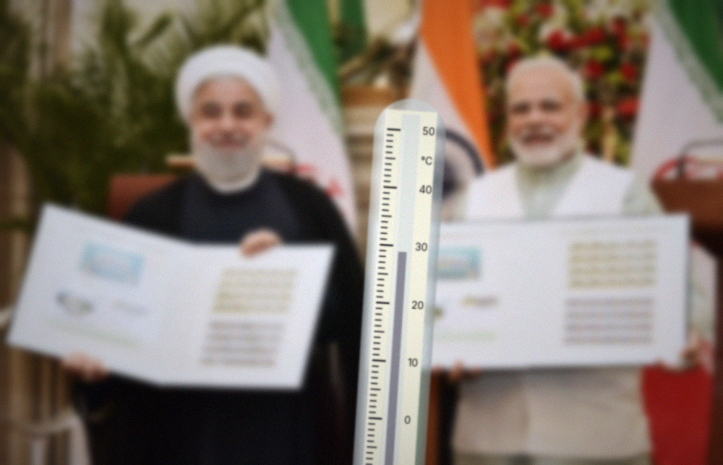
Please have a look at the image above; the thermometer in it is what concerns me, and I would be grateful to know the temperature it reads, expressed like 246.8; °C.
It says 29; °C
